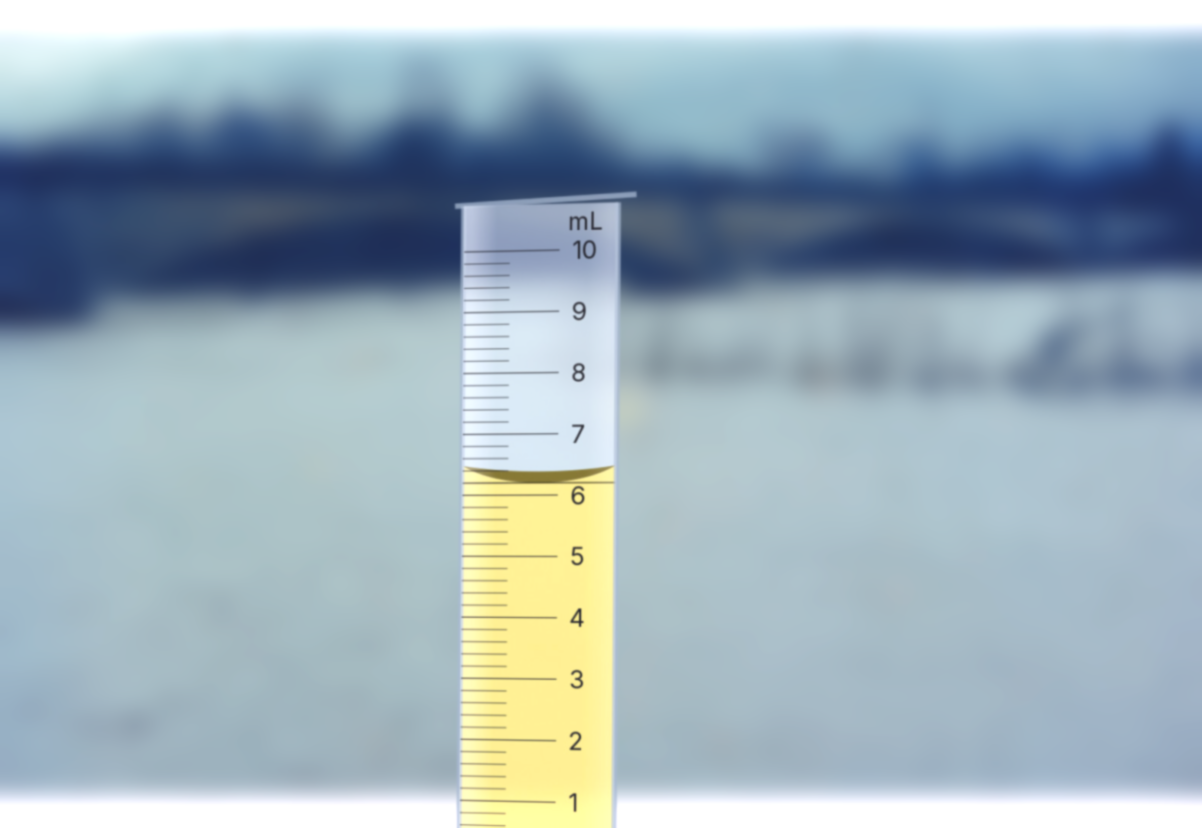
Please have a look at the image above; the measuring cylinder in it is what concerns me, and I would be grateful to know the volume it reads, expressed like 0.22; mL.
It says 6.2; mL
